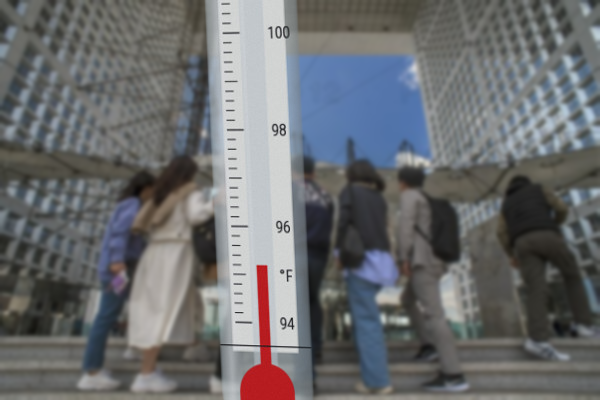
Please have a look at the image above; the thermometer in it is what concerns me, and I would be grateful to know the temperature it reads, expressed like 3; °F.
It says 95.2; °F
